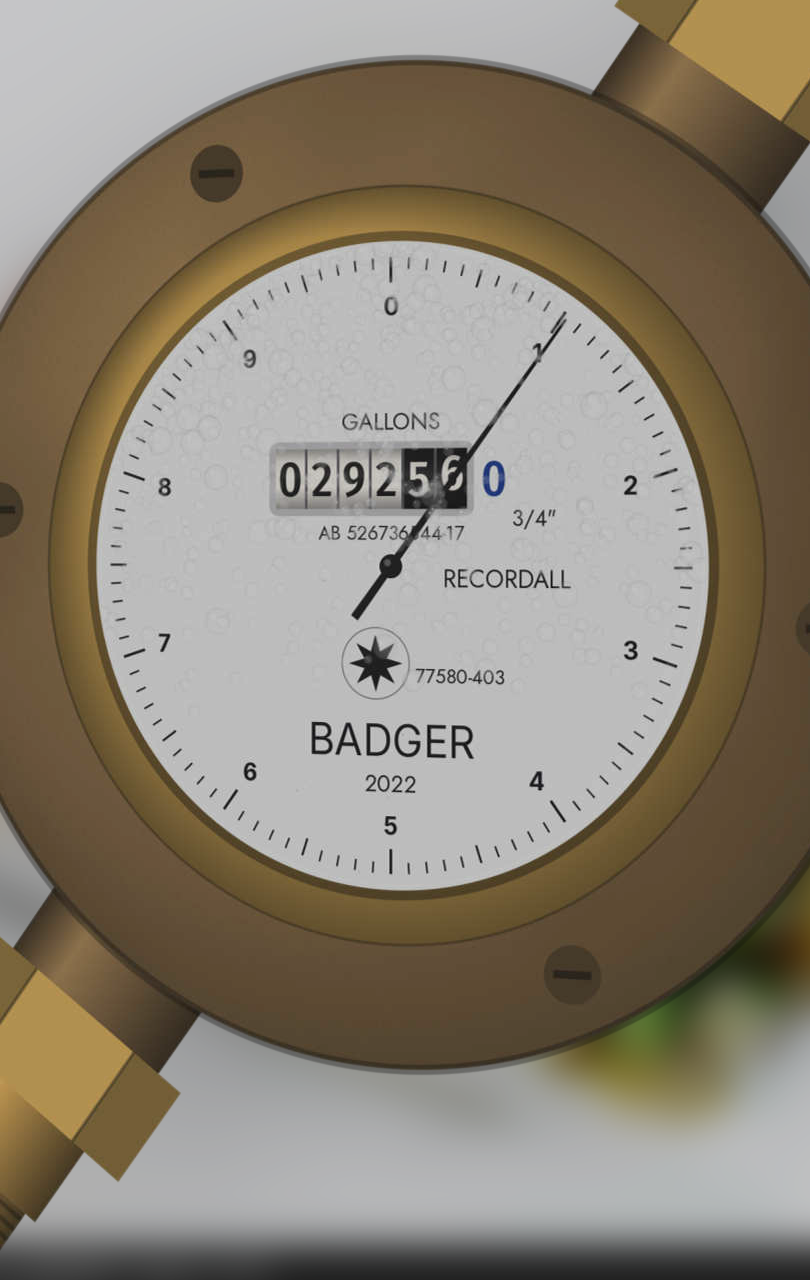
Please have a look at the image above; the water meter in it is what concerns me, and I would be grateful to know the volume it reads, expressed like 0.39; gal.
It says 292561.0; gal
